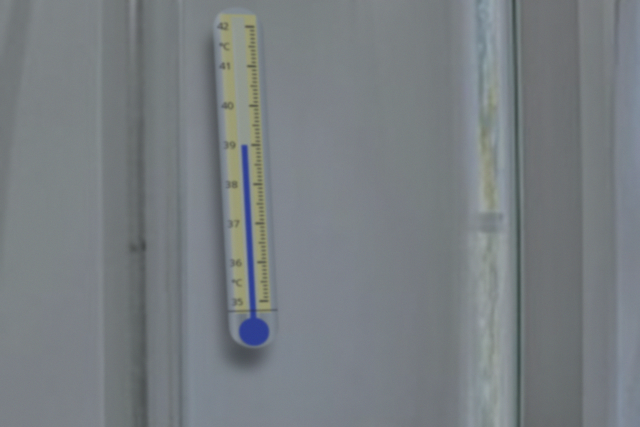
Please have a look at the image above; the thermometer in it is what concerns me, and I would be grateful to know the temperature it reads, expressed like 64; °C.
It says 39; °C
